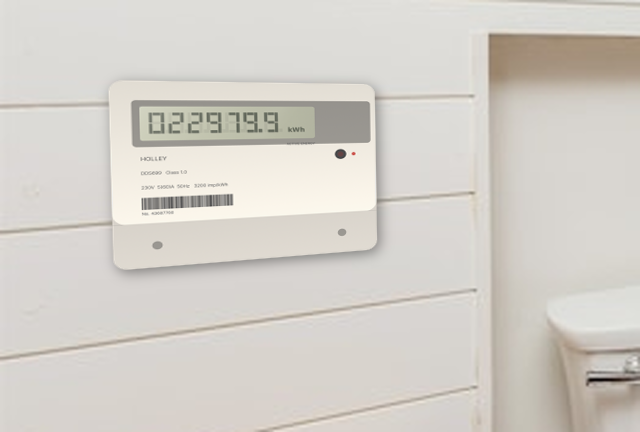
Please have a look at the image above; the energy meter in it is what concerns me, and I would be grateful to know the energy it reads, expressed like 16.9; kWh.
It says 22979.9; kWh
